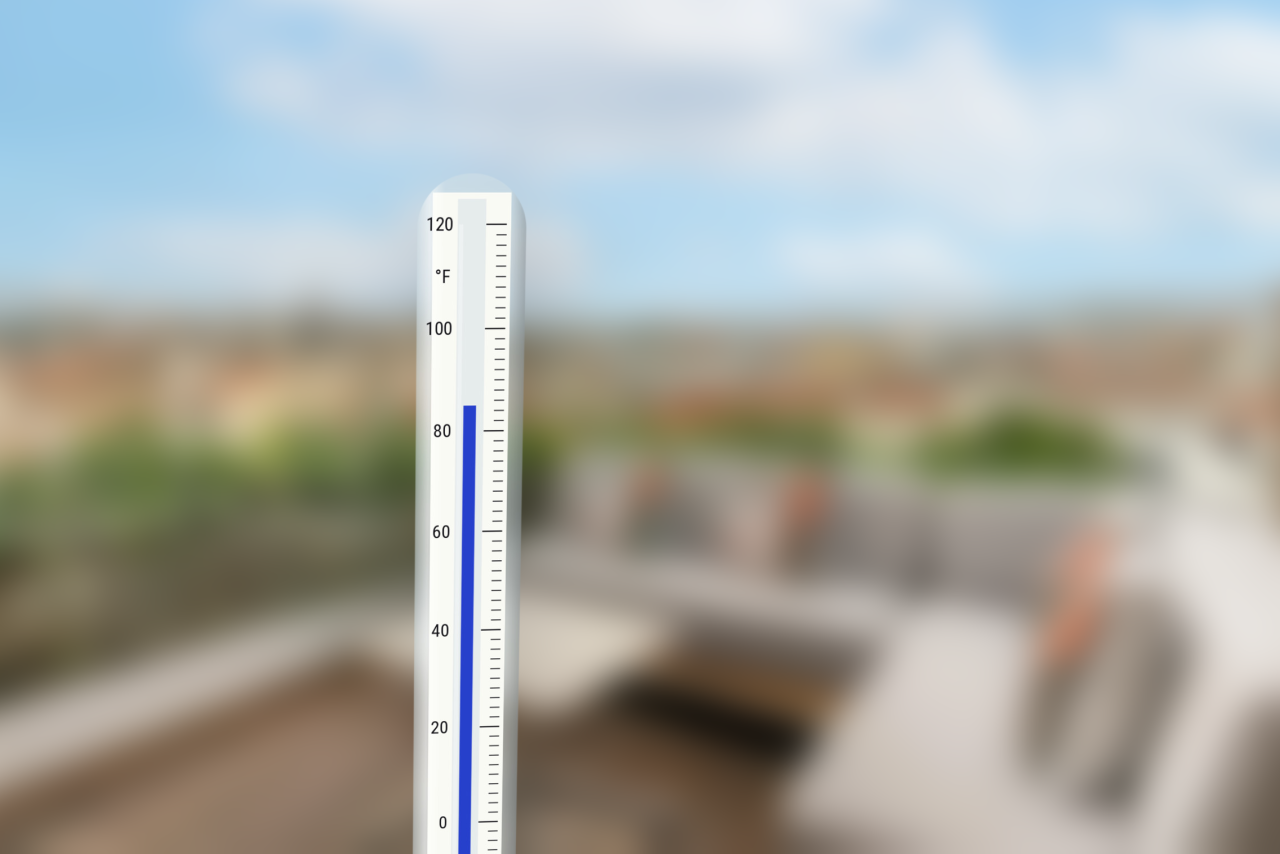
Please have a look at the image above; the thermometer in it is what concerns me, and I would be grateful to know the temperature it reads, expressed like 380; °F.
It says 85; °F
